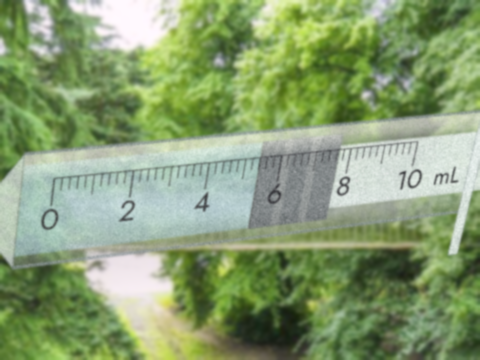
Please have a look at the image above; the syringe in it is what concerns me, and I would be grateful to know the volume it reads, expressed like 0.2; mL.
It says 5.4; mL
